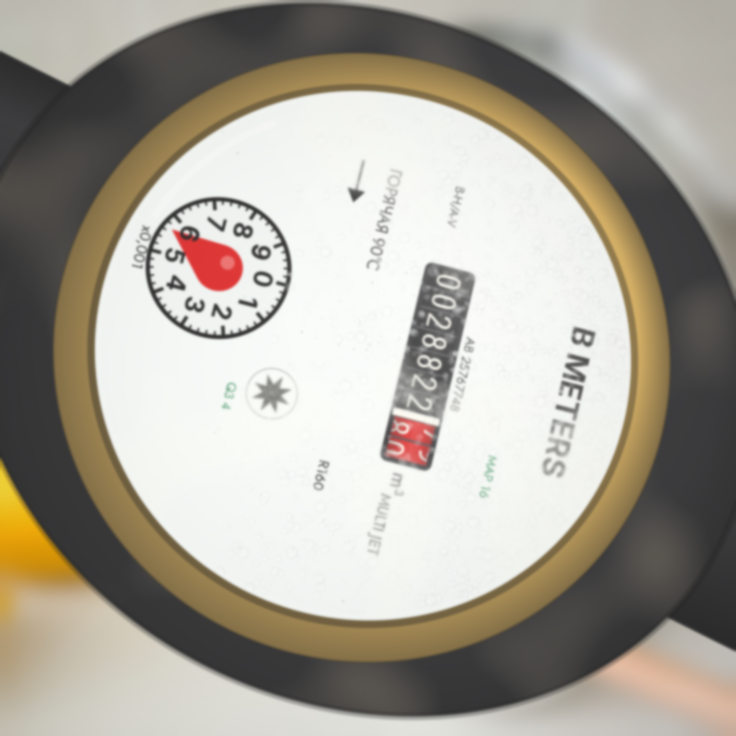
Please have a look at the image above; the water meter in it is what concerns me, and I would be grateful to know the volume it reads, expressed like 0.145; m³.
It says 28822.795; m³
